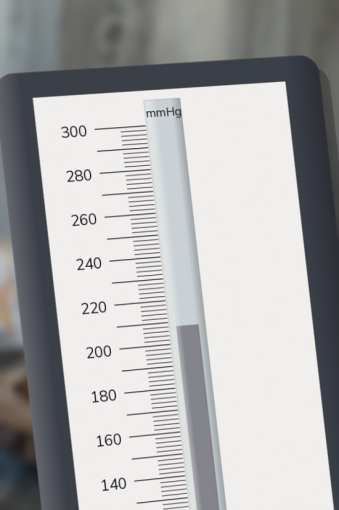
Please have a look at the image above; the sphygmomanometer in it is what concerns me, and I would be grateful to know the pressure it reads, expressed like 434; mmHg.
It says 208; mmHg
